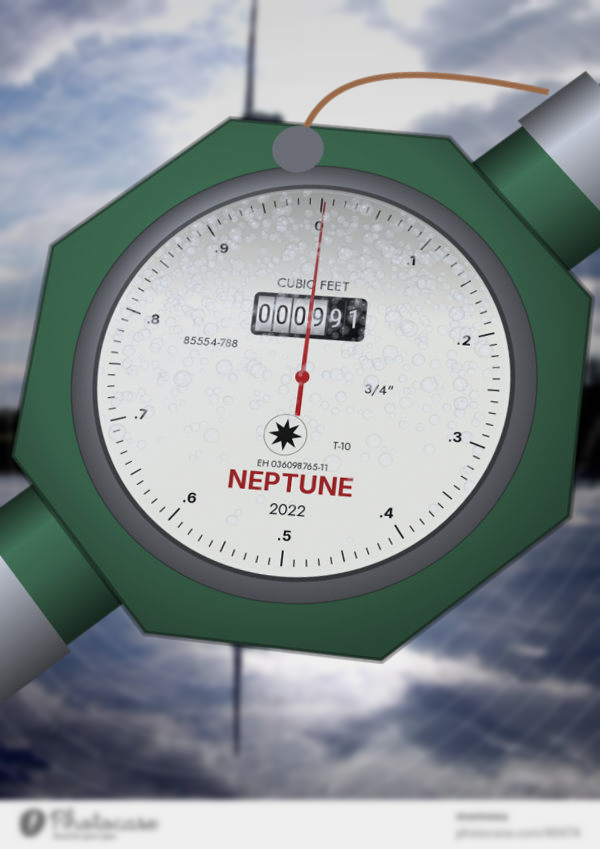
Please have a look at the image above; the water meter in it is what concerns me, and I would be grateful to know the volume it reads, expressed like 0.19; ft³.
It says 991.00; ft³
